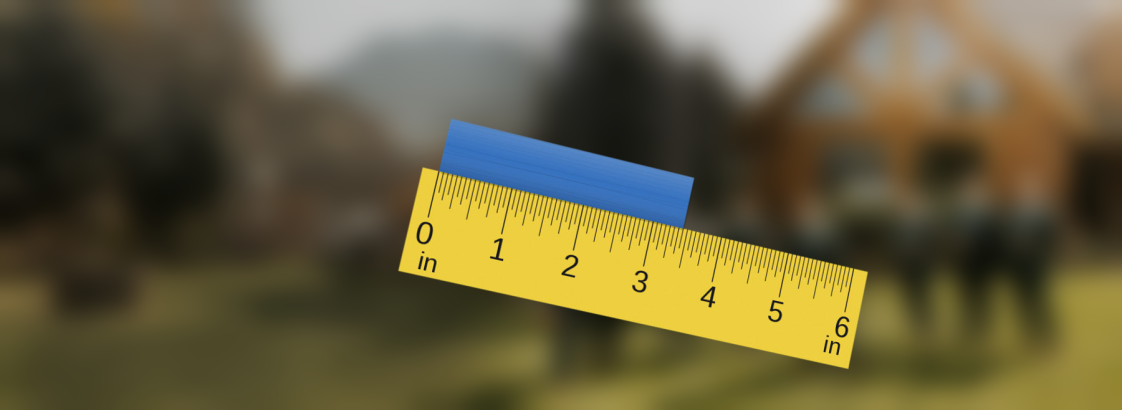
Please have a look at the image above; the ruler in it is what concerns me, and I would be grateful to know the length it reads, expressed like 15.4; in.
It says 3.4375; in
